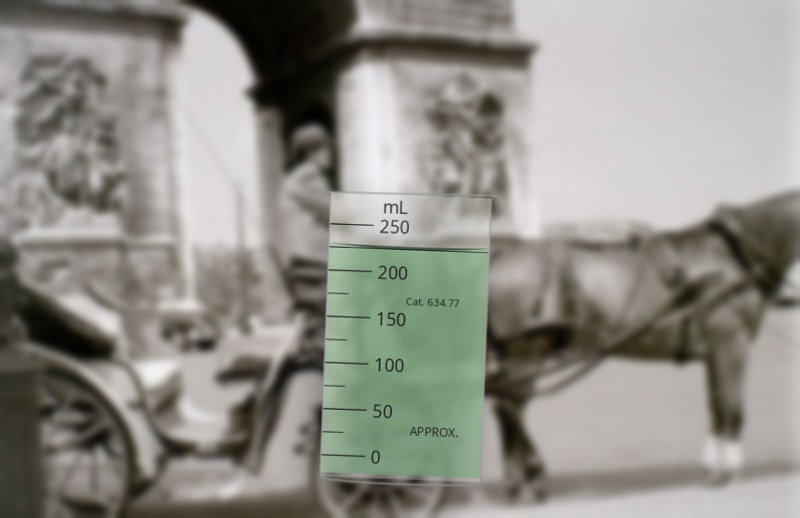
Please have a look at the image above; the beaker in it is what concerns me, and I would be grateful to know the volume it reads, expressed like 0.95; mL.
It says 225; mL
